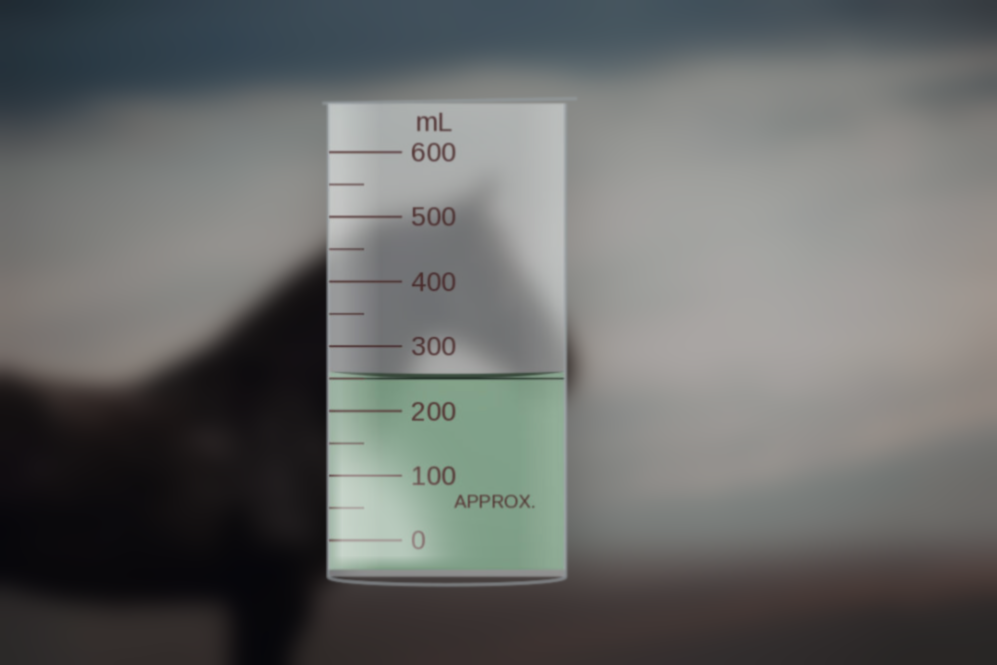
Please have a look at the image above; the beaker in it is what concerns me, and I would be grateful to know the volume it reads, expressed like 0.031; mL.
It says 250; mL
